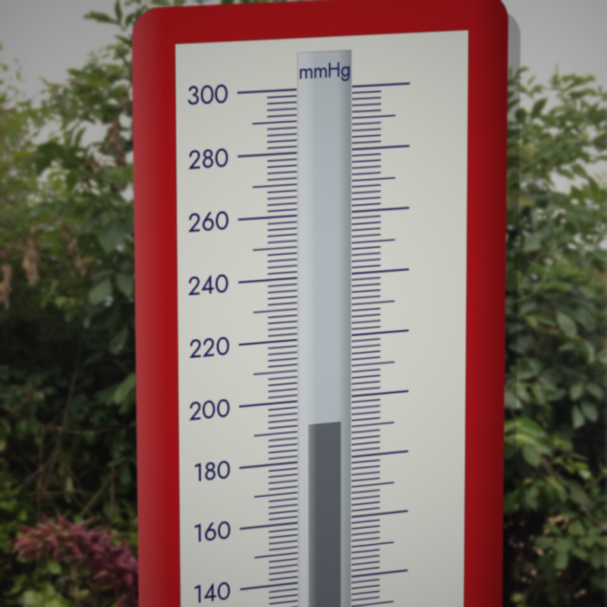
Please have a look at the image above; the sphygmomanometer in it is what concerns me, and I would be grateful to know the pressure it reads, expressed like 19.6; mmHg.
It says 192; mmHg
